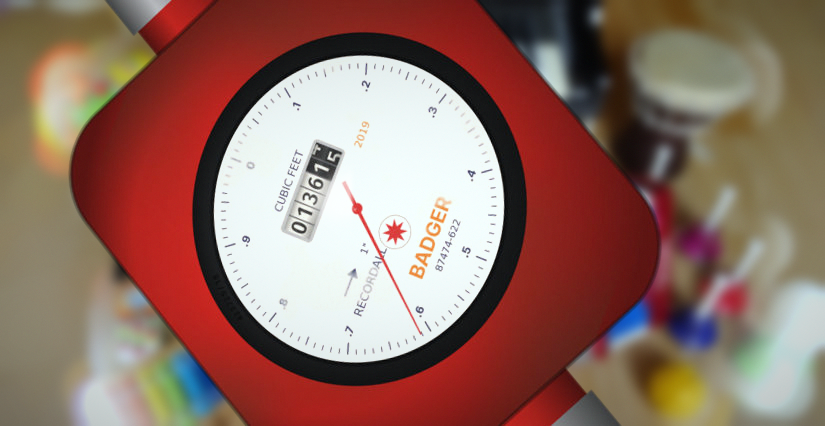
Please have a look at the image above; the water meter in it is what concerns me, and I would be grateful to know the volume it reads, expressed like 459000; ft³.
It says 13614.61; ft³
